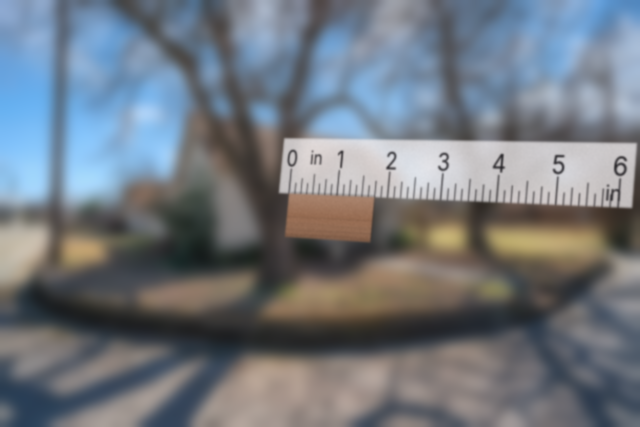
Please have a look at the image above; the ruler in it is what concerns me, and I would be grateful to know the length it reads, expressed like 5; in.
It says 1.75; in
